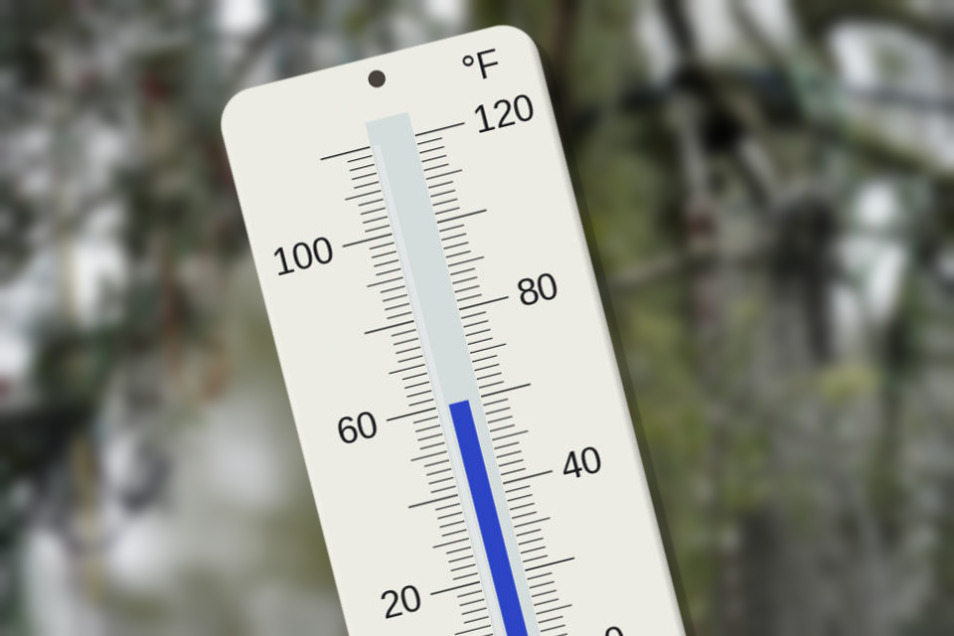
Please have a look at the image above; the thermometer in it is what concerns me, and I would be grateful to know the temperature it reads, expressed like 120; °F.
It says 60; °F
